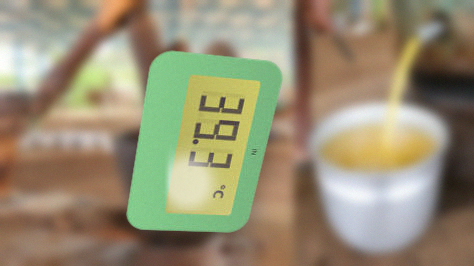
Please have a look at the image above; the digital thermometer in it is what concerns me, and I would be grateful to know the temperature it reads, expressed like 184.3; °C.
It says 39.3; °C
